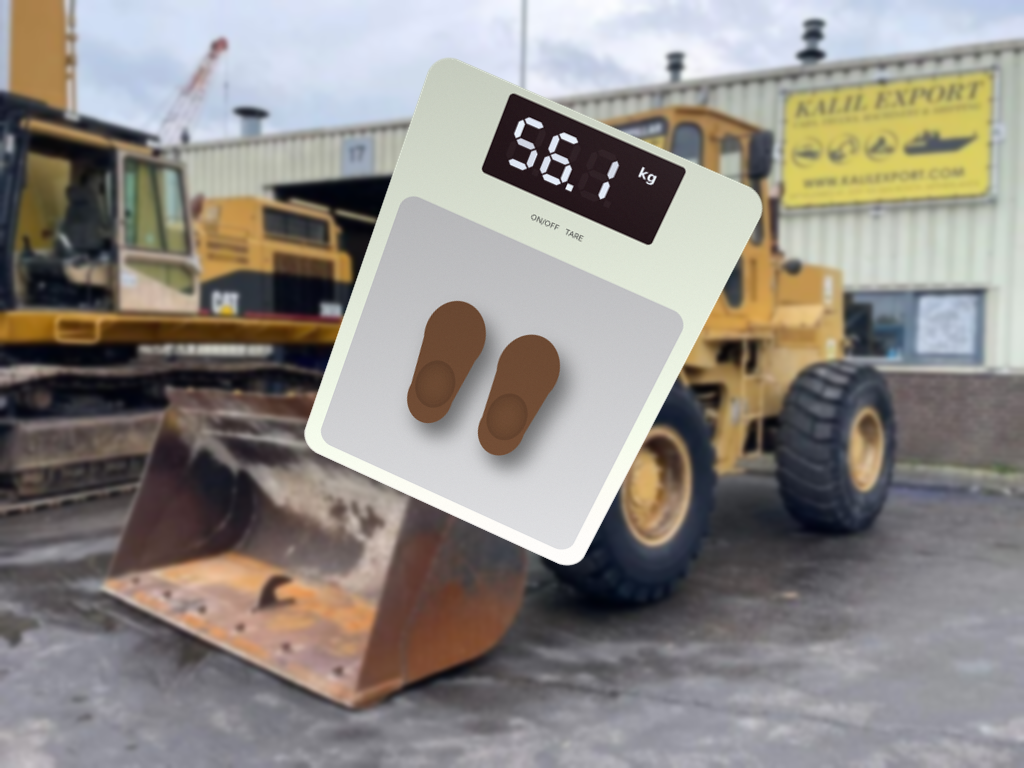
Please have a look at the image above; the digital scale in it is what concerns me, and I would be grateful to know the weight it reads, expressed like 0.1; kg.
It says 56.1; kg
